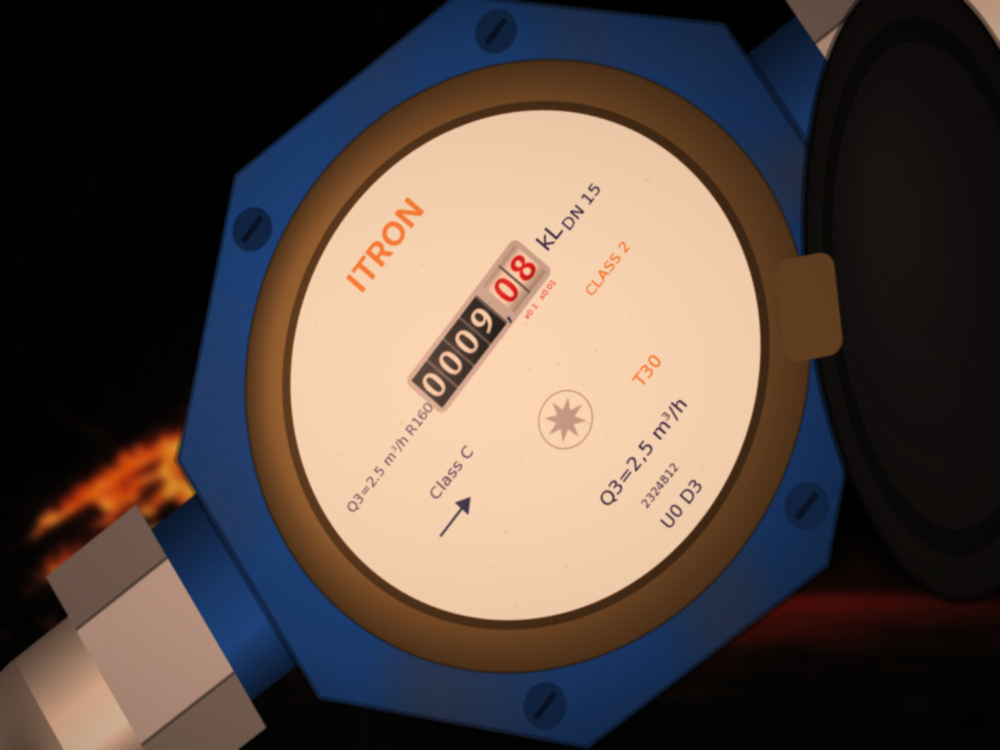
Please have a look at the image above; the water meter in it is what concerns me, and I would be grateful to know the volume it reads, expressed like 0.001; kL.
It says 9.08; kL
